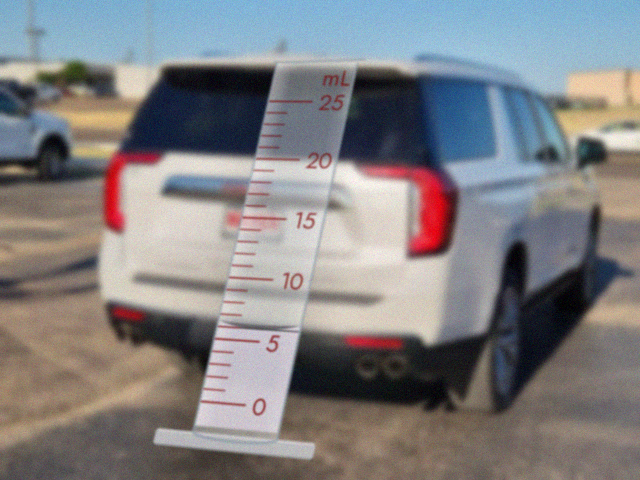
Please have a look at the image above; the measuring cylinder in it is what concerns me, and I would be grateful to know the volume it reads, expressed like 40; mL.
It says 6; mL
